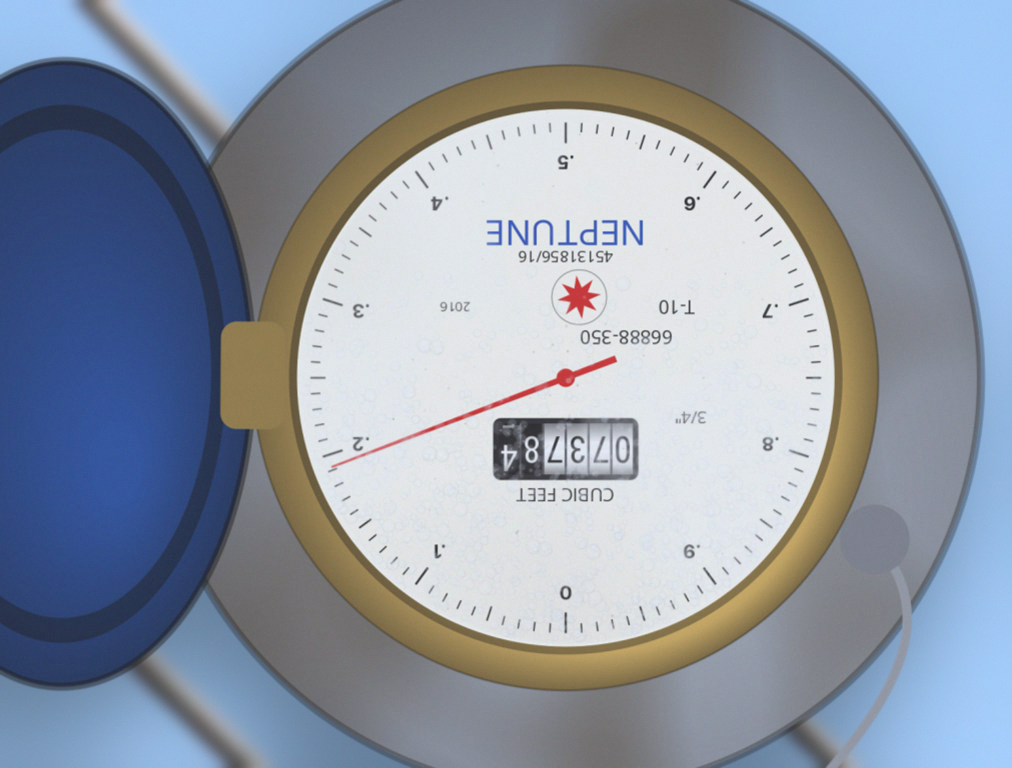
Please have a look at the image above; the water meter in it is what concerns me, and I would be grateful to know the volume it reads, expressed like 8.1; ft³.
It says 73784.19; ft³
